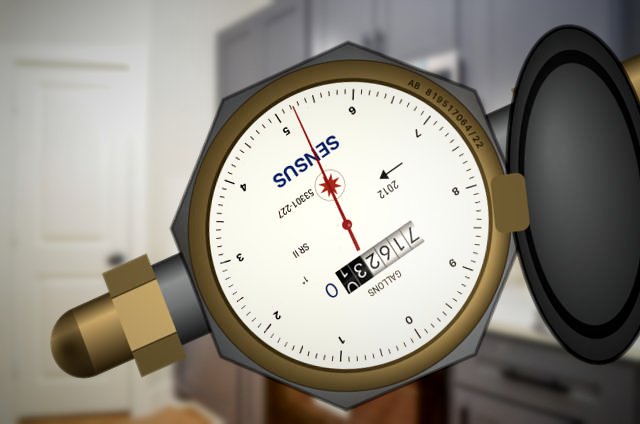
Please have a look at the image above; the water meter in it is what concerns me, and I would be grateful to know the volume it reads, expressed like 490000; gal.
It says 7162305.2; gal
